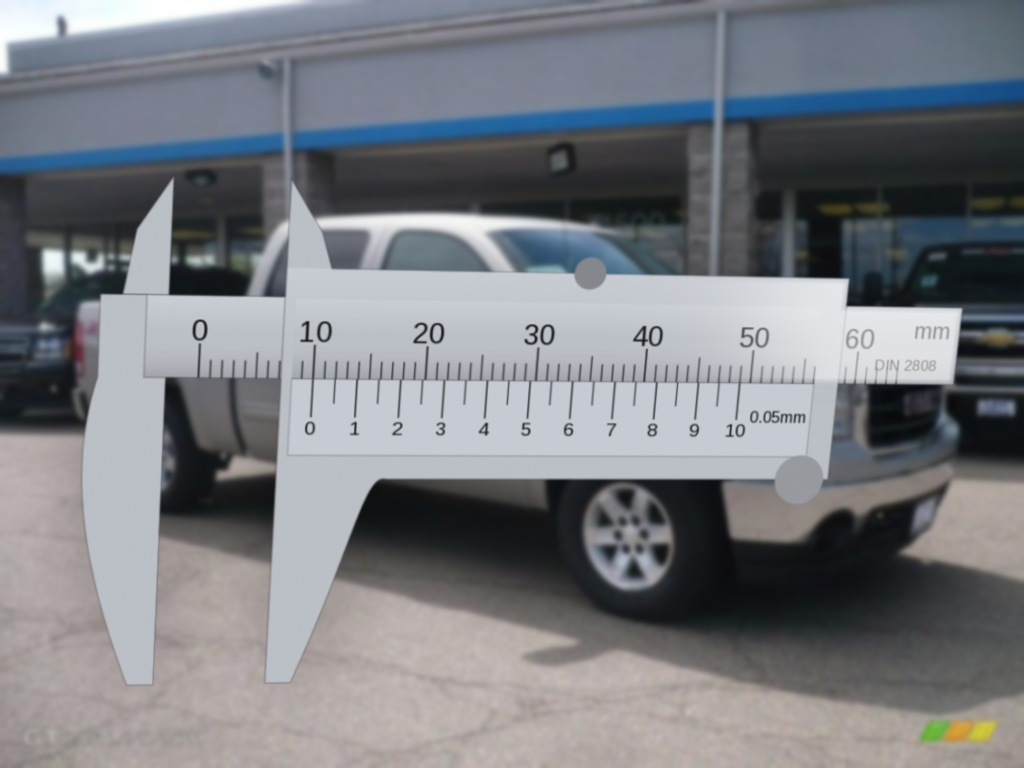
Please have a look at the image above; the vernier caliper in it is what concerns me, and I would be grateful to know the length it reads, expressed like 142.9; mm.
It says 10.0; mm
